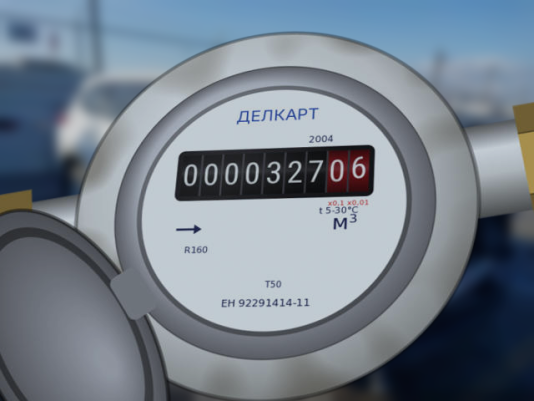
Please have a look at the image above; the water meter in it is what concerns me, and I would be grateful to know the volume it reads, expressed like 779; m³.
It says 327.06; m³
